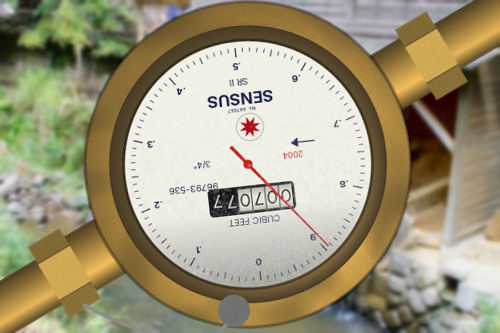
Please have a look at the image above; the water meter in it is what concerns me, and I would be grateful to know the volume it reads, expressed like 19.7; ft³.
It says 7076.89; ft³
